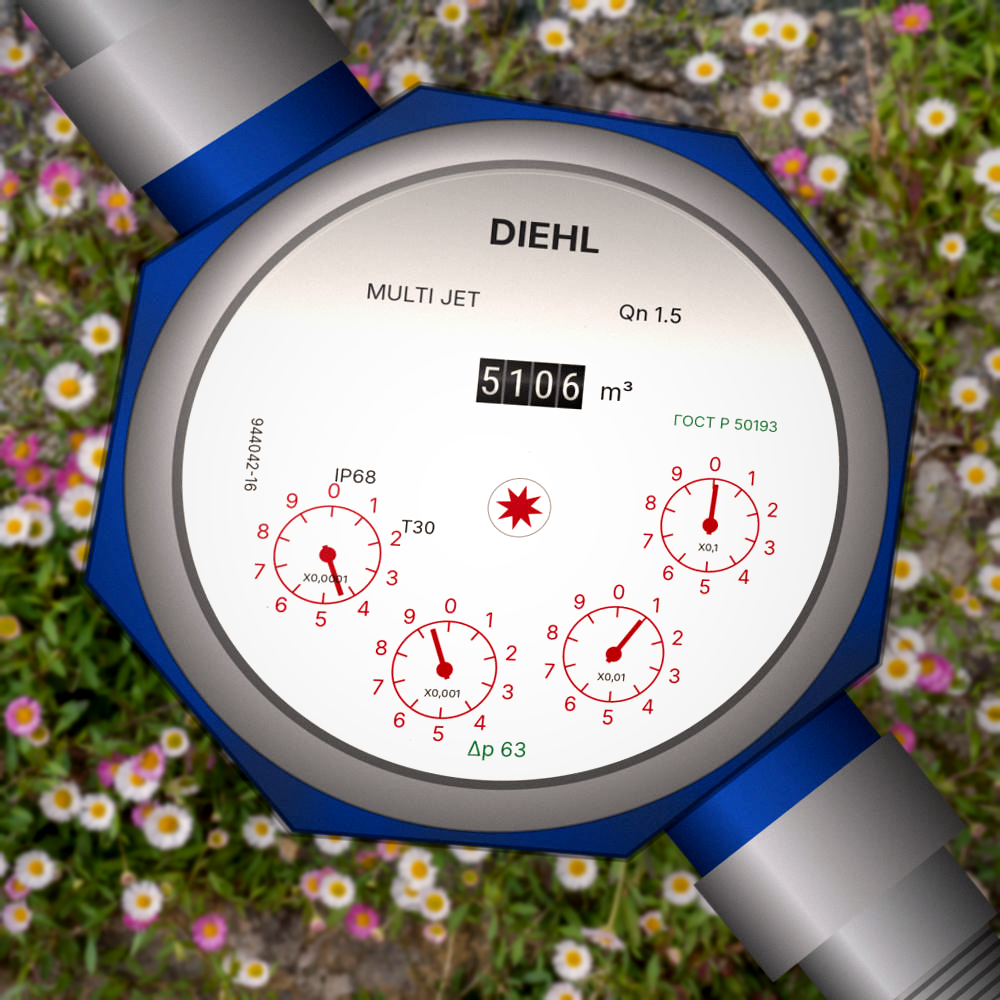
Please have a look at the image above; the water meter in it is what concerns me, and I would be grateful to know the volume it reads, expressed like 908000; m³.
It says 5106.0094; m³
